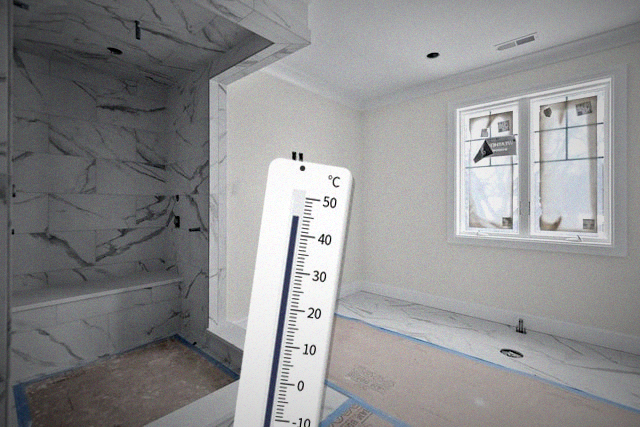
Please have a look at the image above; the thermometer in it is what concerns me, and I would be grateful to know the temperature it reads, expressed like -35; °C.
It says 45; °C
